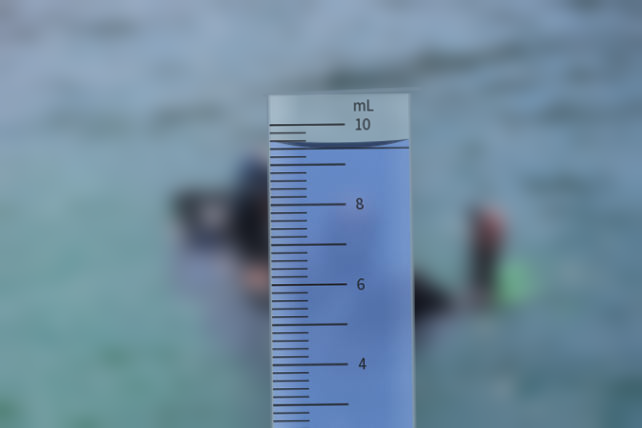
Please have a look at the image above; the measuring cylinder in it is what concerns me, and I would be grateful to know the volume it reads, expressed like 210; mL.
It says 9.4; mL
